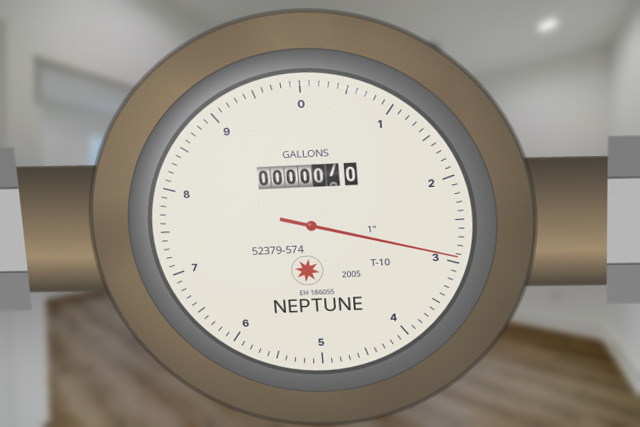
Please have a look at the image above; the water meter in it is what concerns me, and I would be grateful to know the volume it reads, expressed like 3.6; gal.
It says 72.9; gal
